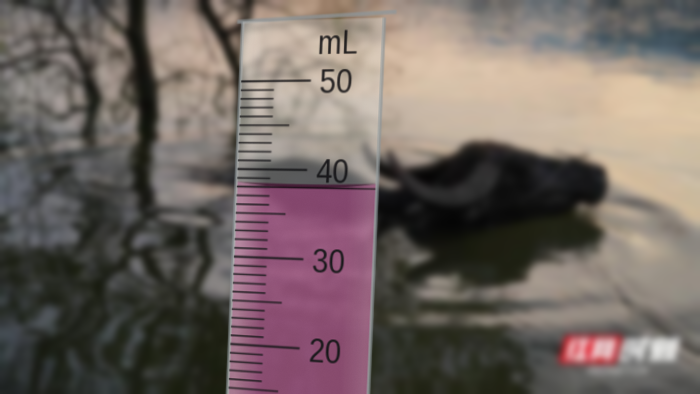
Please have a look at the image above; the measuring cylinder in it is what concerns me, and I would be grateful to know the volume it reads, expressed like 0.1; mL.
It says 38; mL
